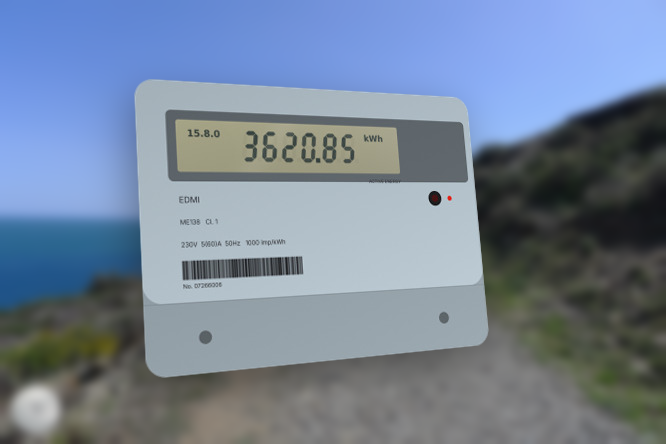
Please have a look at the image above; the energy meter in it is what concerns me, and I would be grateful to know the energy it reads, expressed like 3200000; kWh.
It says 3620.85; kWh
